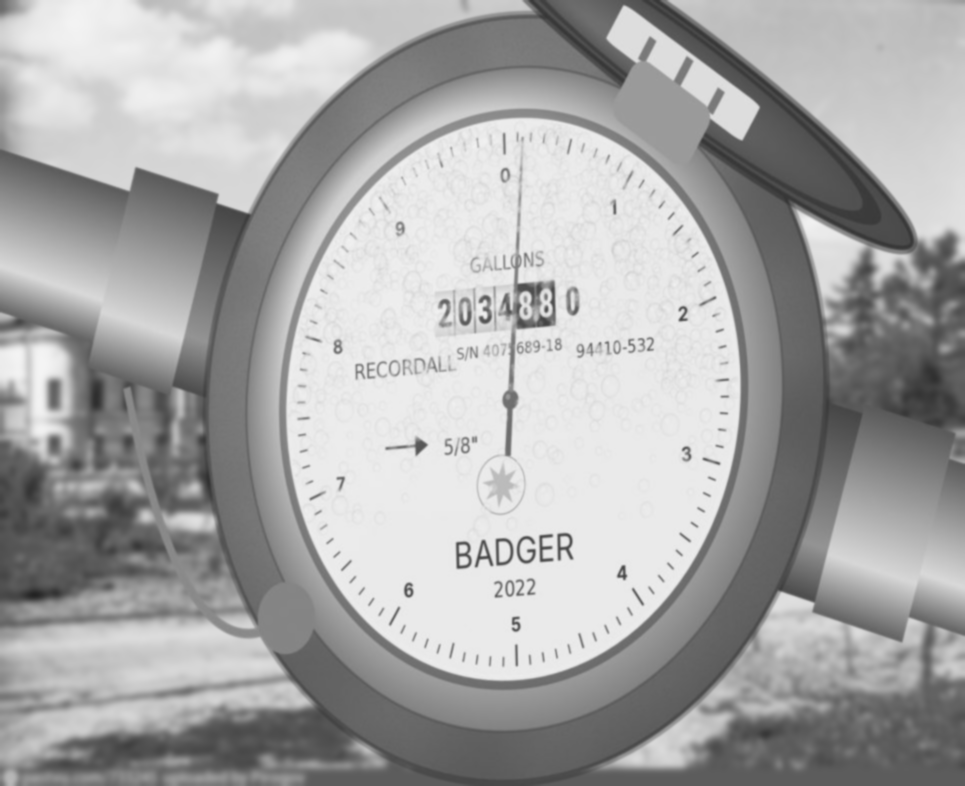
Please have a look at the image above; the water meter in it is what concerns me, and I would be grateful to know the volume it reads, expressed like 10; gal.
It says 2034880.1; gal
